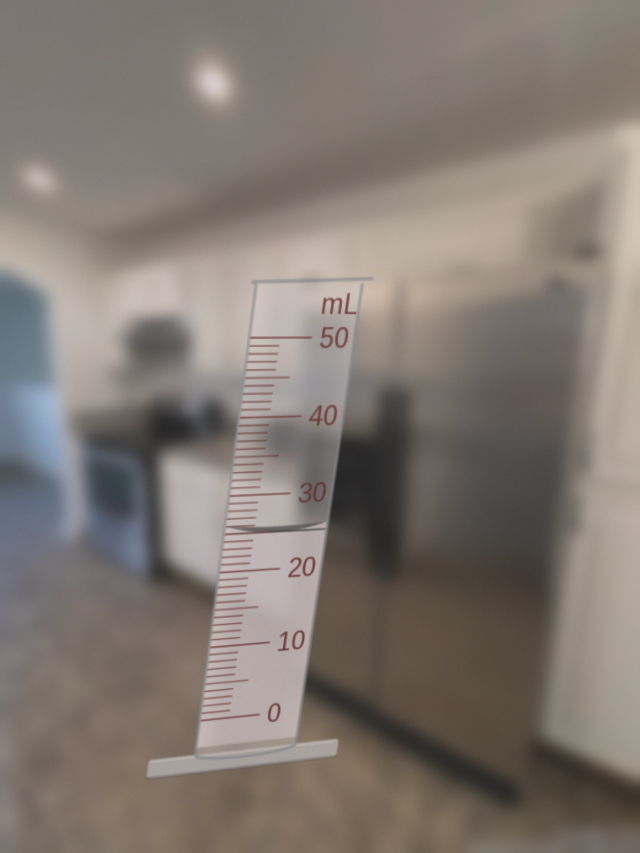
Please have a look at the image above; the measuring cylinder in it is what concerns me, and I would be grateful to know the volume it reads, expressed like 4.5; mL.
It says 25; mL
